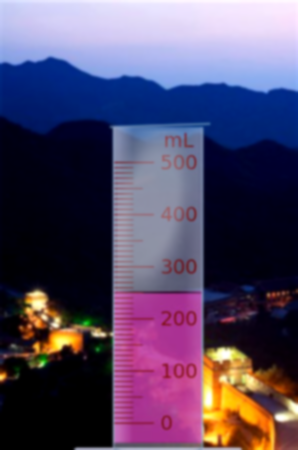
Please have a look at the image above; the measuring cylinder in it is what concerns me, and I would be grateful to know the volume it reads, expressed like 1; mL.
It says 250; mL
